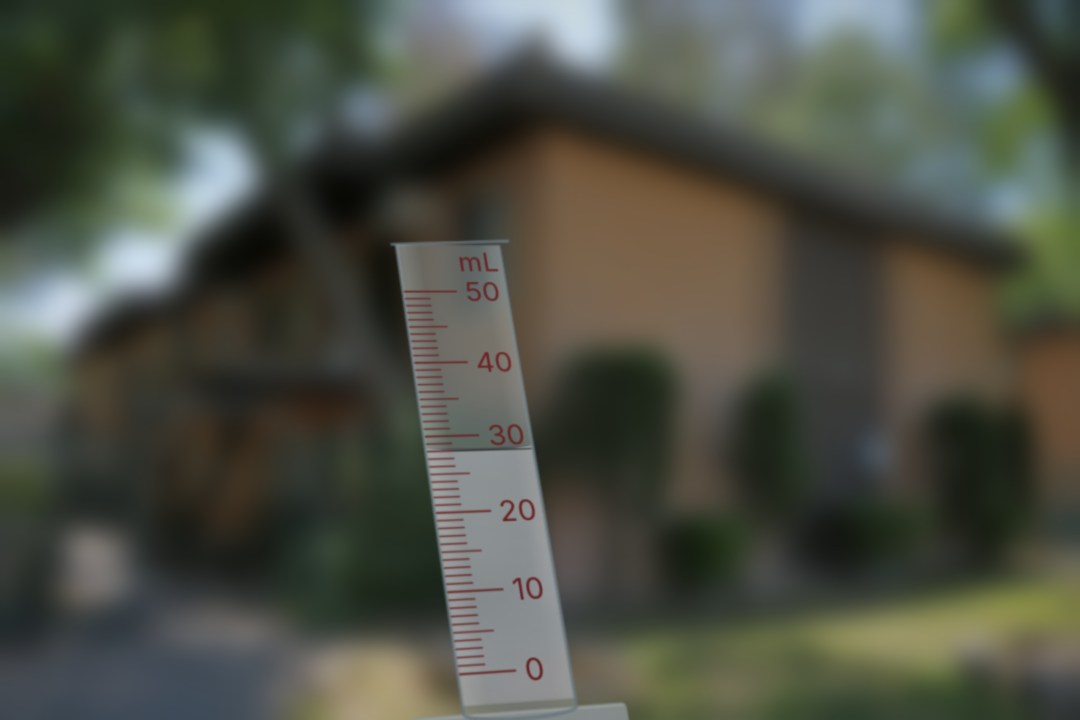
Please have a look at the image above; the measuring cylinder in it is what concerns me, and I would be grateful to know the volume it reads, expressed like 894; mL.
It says 28; mL
